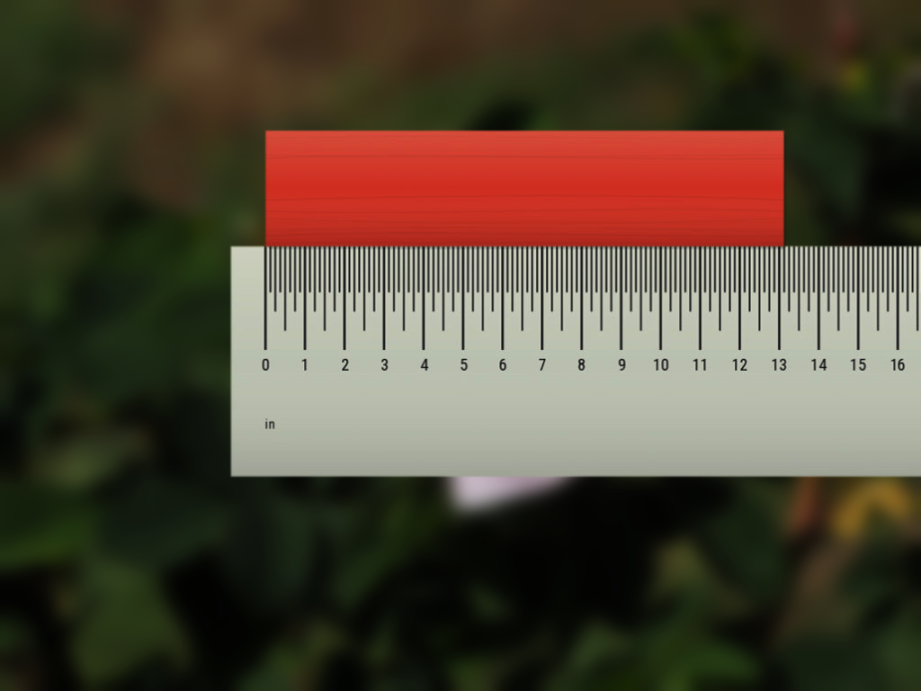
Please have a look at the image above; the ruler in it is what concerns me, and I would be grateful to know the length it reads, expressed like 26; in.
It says 13.125; in
